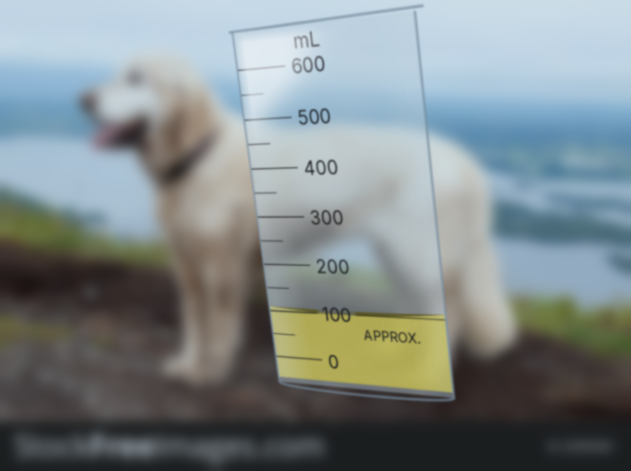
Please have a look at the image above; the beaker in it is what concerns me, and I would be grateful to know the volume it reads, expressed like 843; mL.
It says 100; mL
